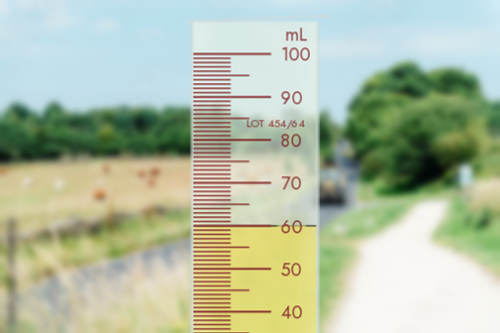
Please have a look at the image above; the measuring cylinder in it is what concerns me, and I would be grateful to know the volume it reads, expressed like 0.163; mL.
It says 60; mL
